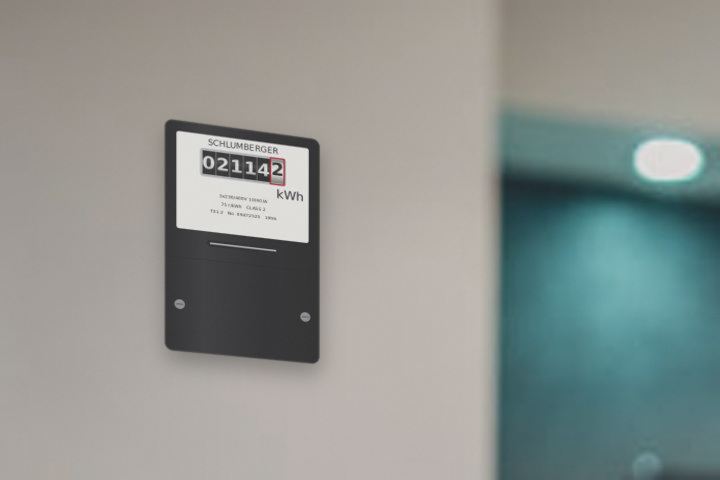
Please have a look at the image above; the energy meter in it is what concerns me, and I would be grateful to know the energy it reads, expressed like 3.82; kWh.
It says 2114.2; kWh
